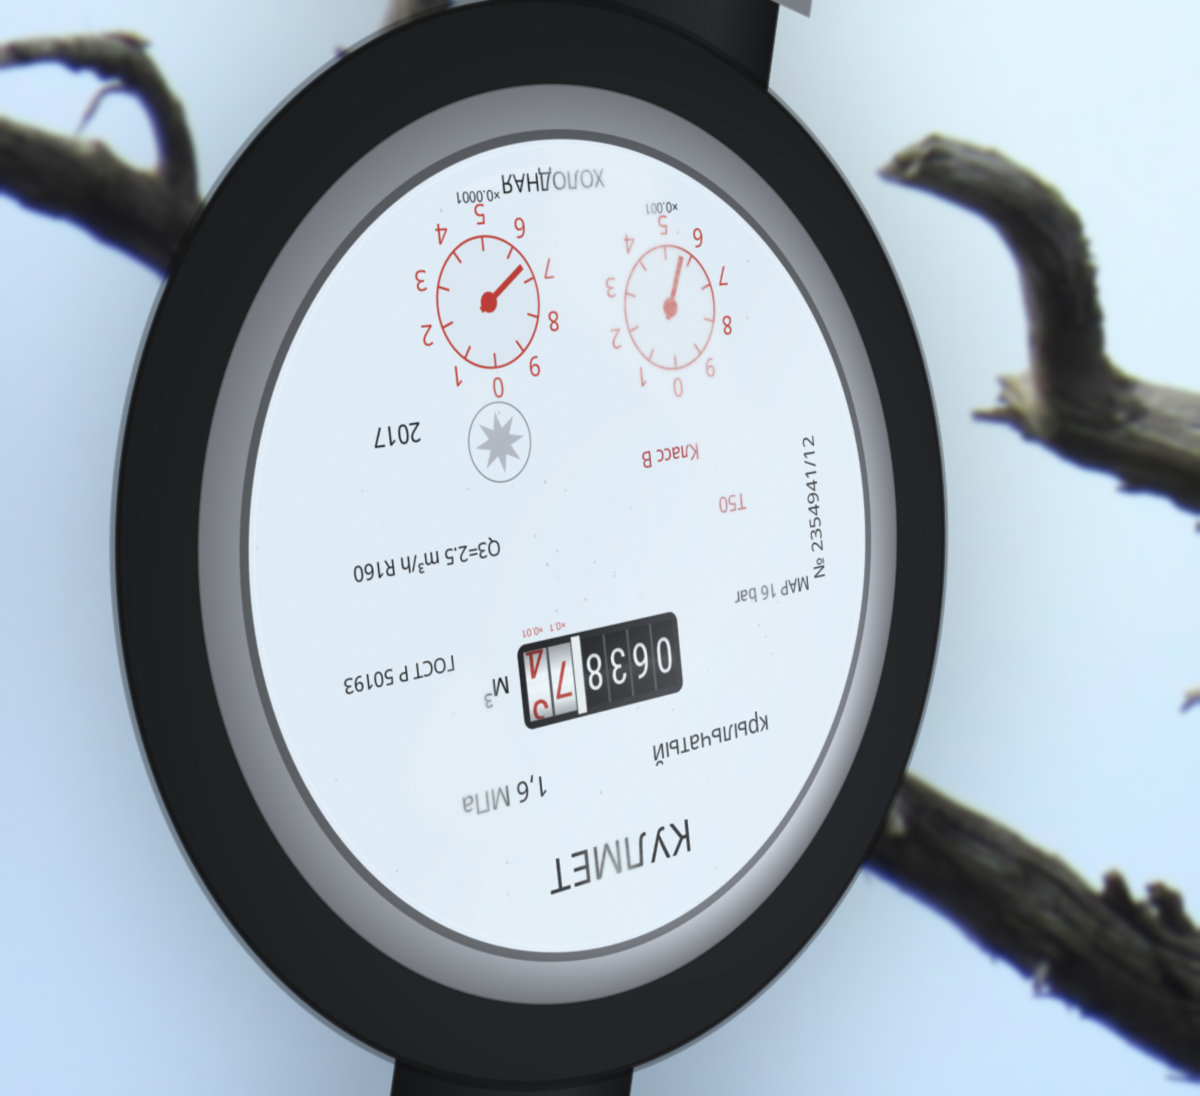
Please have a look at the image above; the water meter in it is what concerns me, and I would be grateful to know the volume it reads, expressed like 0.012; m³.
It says 638.7356; m³
